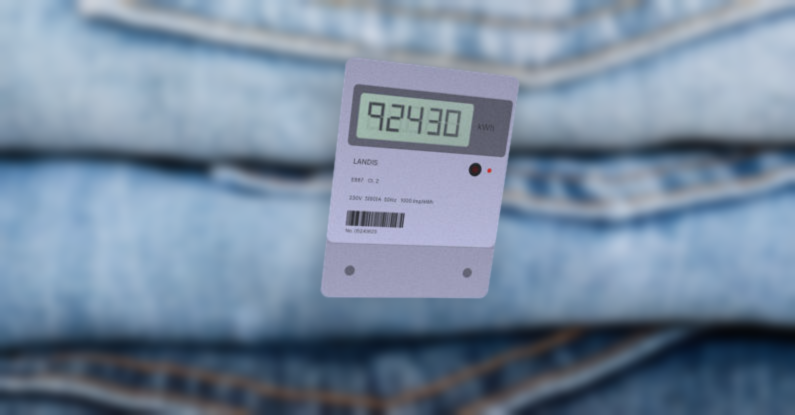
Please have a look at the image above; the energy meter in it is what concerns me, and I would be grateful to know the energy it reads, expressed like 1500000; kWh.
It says 92430; kWh
